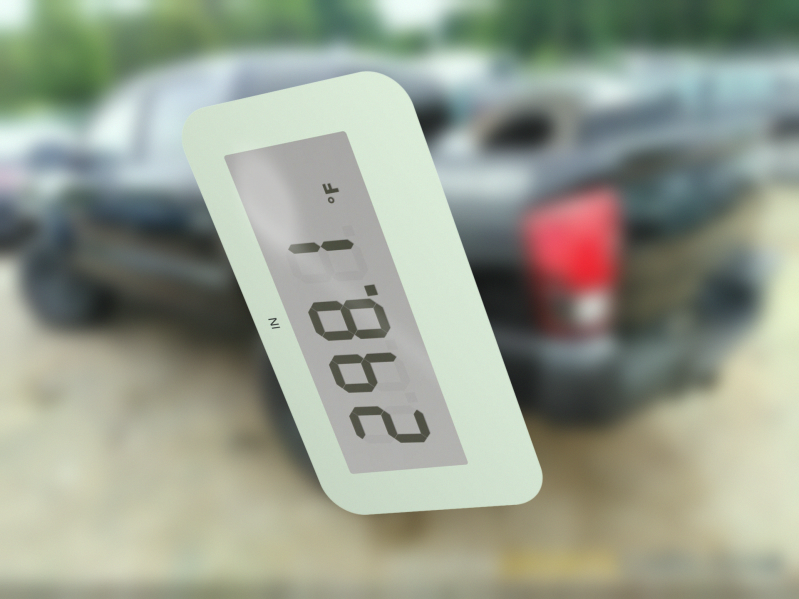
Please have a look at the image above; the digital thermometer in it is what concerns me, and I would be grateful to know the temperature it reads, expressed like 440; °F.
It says 298.1; °F
